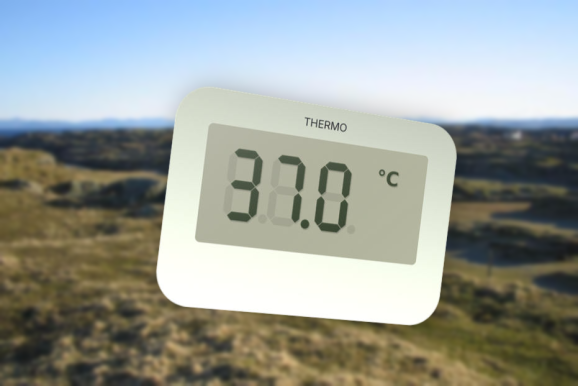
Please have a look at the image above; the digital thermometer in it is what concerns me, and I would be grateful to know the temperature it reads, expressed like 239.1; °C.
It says 37.0; °C
